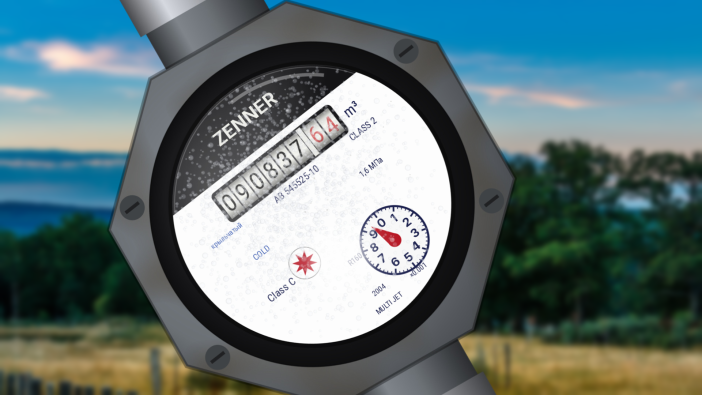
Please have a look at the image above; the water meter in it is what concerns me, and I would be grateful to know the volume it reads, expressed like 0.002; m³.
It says 90837.639; m³
